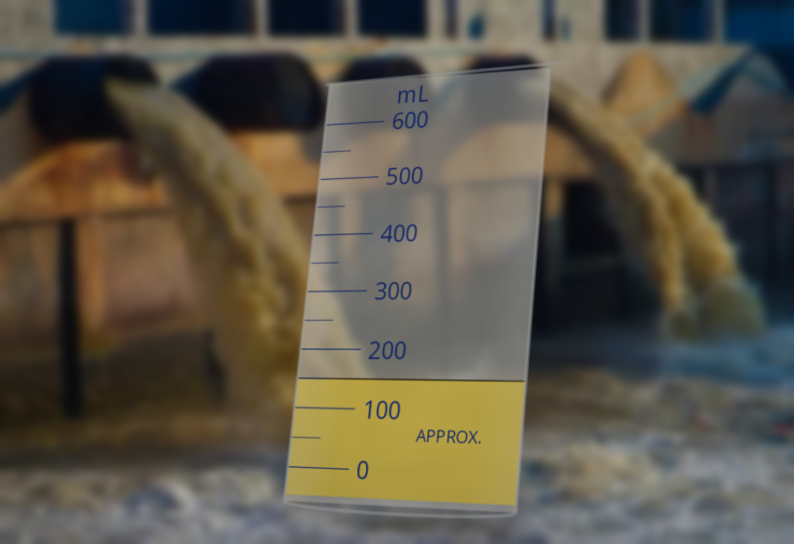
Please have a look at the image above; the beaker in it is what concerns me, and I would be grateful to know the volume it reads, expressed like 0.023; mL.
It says 150; mL
